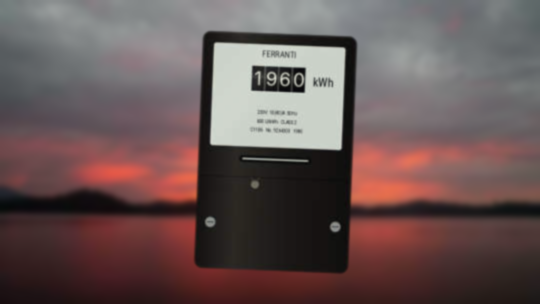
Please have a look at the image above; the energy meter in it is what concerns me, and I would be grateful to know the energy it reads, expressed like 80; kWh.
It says 1960; kWh
